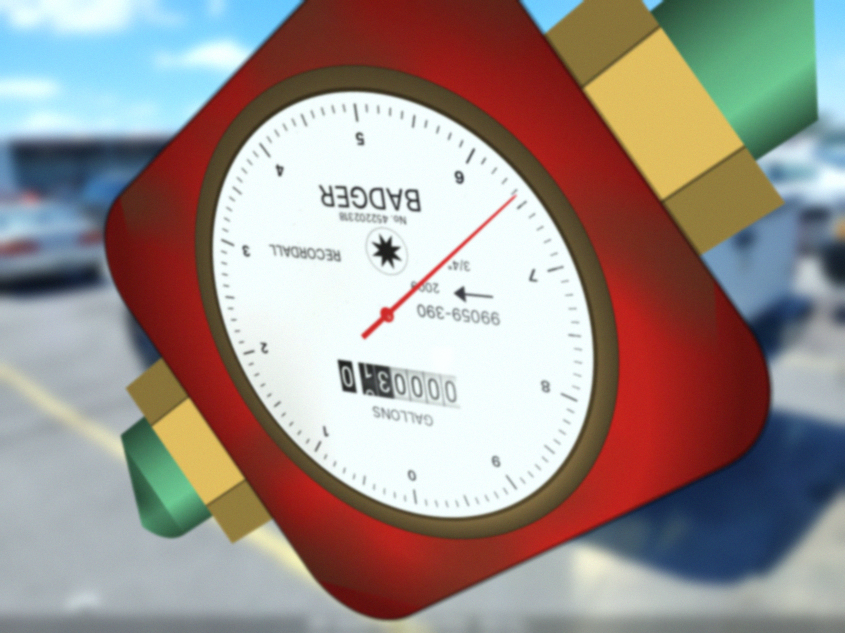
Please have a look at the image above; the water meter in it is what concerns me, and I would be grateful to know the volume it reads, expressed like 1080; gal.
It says 306.4; gal
